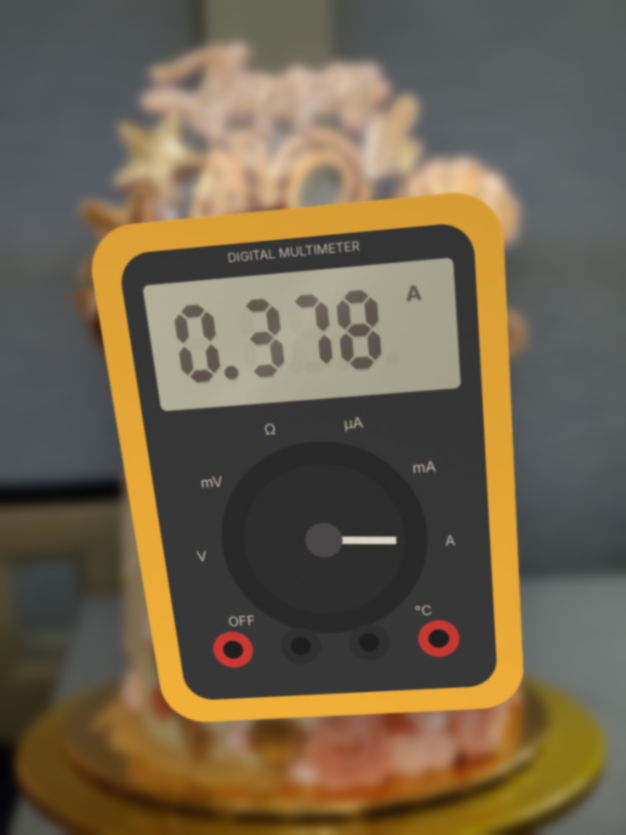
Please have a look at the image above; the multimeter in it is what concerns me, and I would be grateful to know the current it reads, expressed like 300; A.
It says 0.378; A
